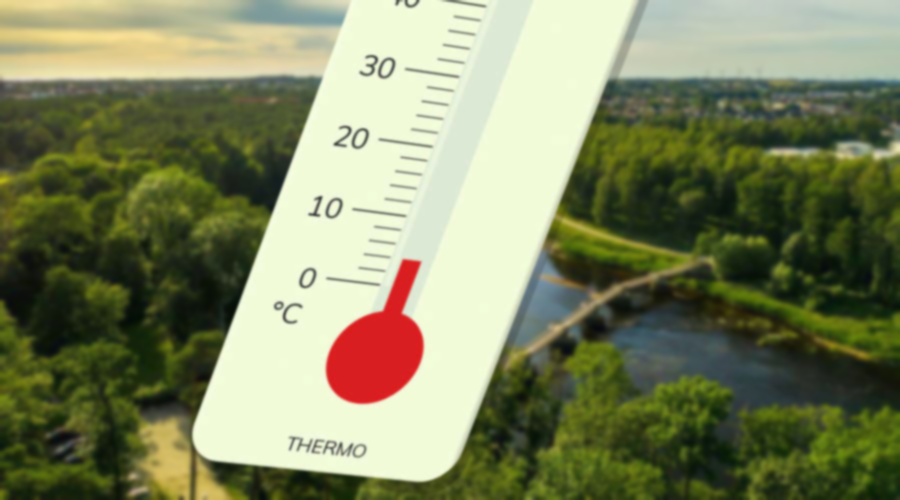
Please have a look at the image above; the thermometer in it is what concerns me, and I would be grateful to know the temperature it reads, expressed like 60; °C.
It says 4; °C
